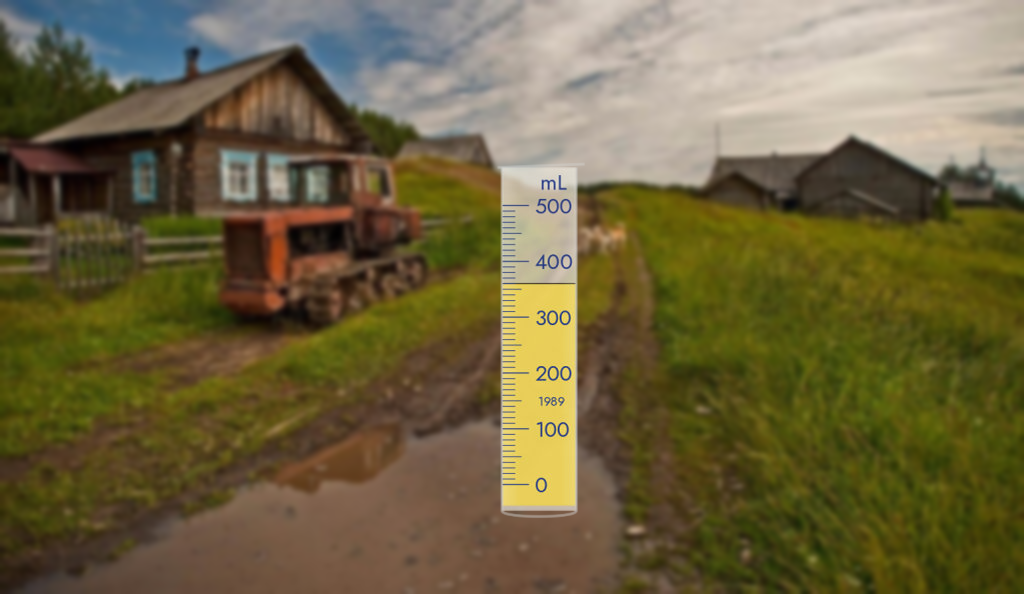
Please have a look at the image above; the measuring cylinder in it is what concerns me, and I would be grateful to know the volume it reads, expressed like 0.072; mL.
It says 360; mL
